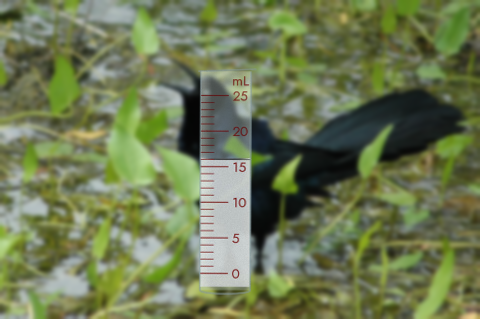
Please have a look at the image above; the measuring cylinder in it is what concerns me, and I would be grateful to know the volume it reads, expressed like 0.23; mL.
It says 16; mL
